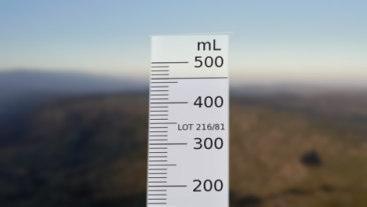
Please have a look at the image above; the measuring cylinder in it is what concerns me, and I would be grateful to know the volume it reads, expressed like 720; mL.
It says 460; mL
